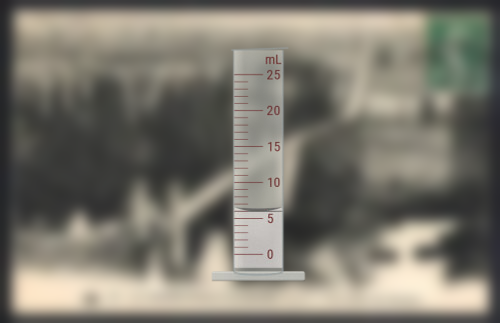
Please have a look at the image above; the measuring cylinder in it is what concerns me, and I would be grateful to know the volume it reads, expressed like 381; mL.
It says 6; mL
